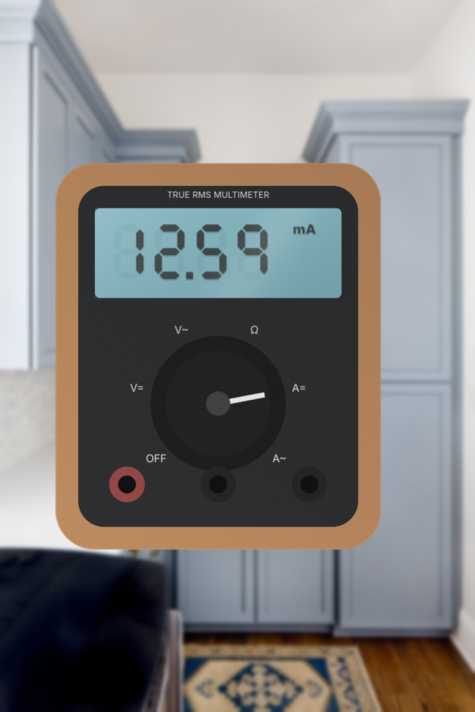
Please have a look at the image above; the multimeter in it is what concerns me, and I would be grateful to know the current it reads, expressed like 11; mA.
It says 12.59; mA
